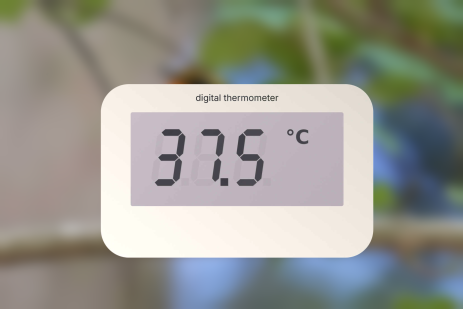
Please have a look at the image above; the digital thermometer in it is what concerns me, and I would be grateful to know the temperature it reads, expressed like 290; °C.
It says 37.5; °C
